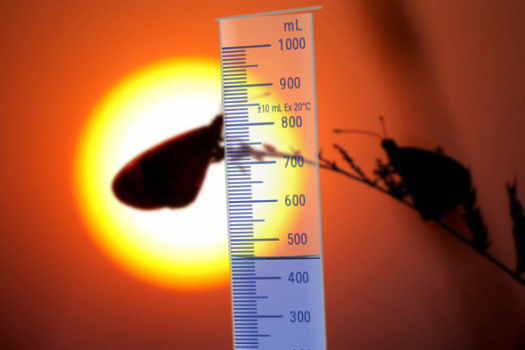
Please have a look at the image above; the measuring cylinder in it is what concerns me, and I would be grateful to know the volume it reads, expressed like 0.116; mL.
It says 450; mL
